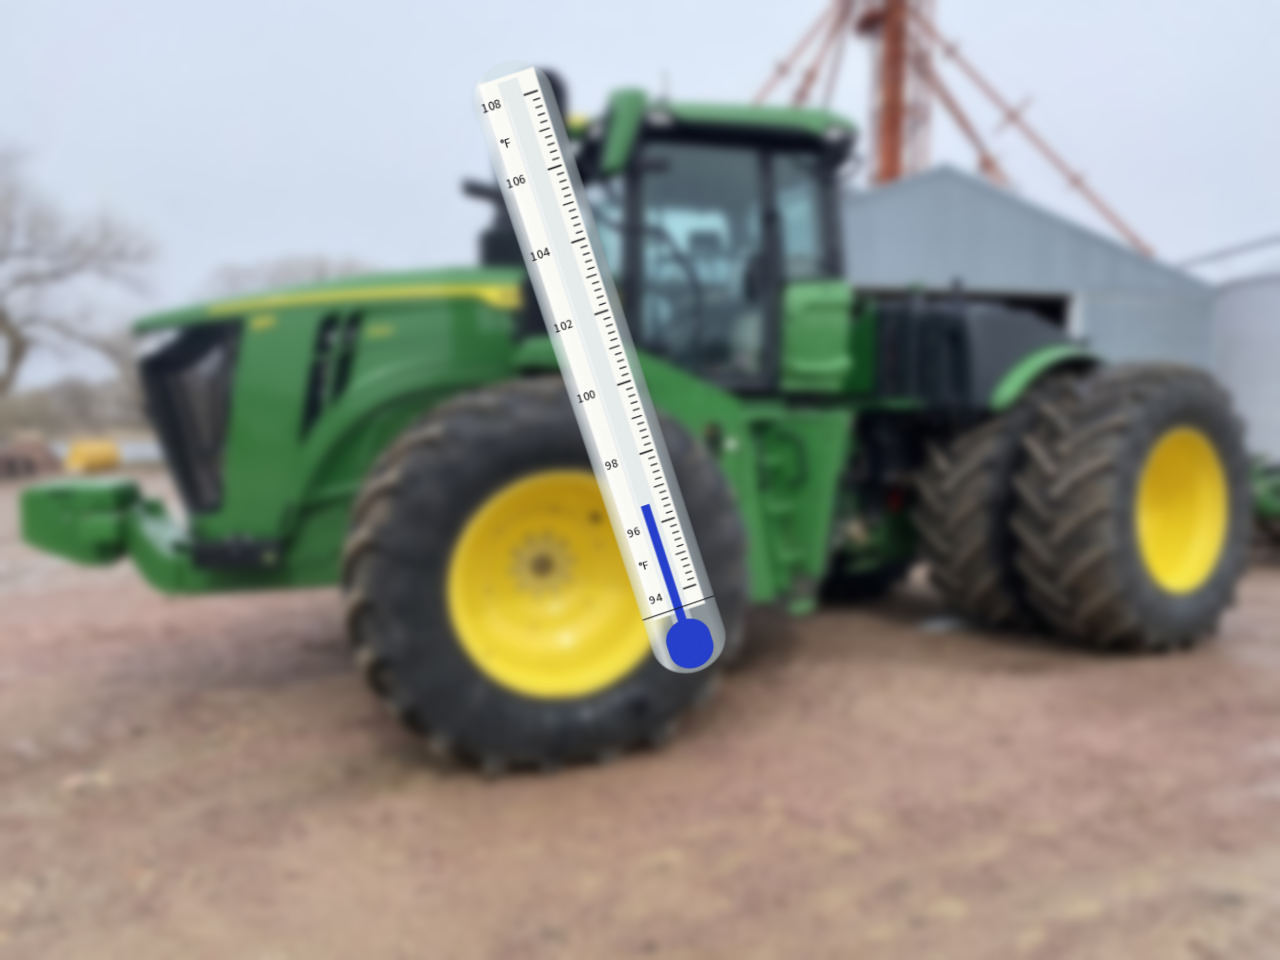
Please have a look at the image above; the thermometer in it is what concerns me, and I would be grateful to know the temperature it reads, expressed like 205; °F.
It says 96.6; °F
